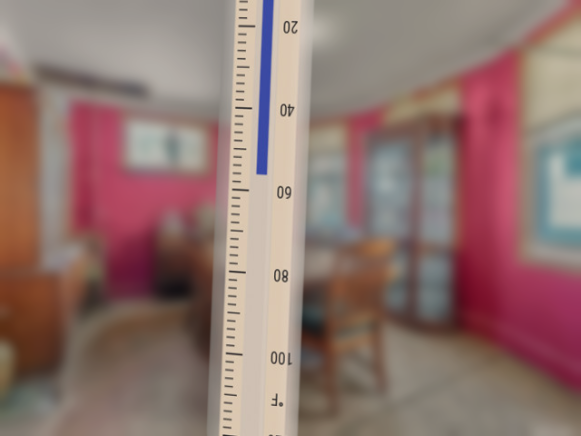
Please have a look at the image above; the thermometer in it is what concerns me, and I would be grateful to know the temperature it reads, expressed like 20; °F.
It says 56; °F
